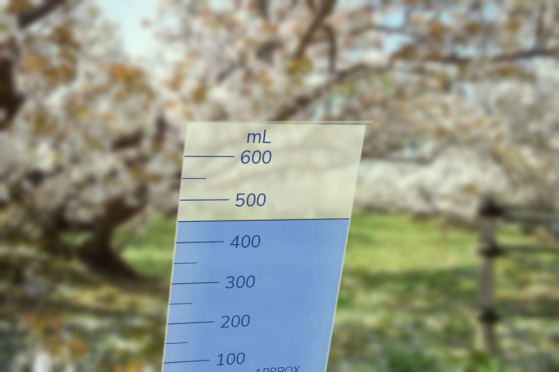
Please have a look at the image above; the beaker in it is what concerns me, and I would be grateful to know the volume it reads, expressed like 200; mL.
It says 450; mL
